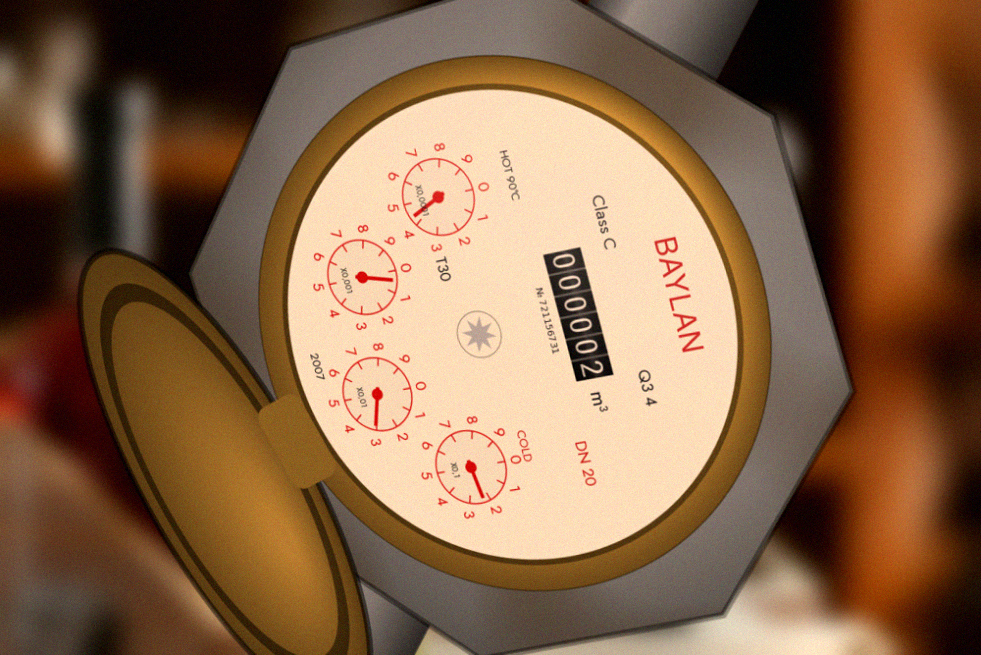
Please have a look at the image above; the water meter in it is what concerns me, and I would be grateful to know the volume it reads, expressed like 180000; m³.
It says 2.2304; m³
